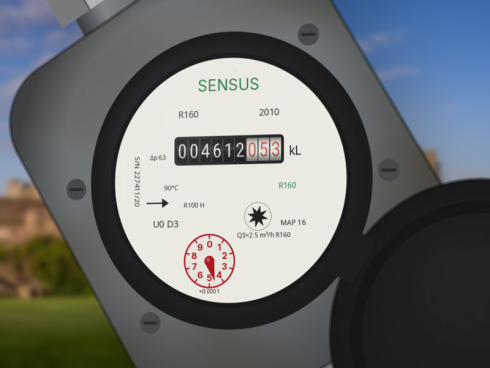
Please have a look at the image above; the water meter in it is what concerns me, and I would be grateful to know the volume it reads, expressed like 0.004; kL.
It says 4612.0534; kL
